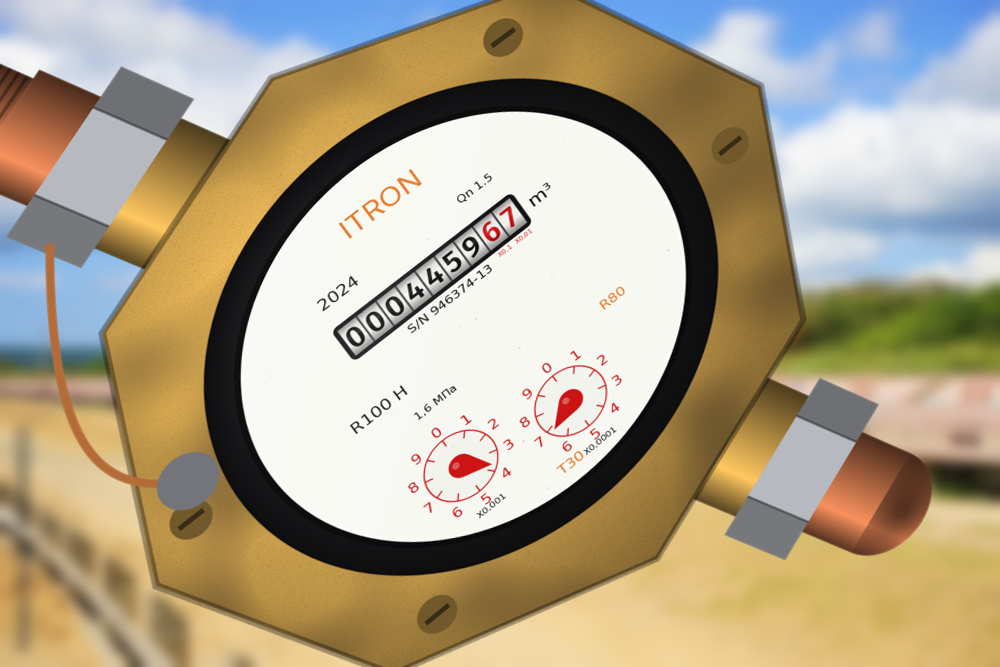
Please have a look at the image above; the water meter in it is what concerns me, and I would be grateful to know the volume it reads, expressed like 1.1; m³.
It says 4459.6736; m³
